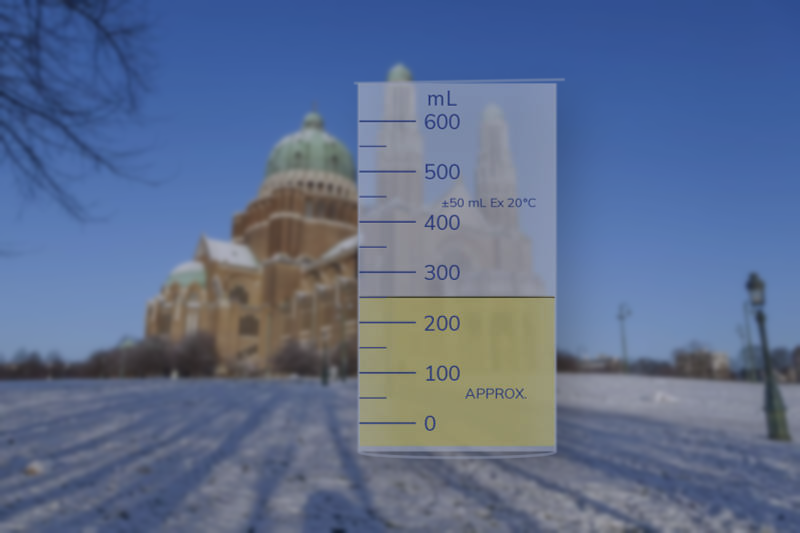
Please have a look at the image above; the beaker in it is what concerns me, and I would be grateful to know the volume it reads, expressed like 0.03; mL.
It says 250; mL
